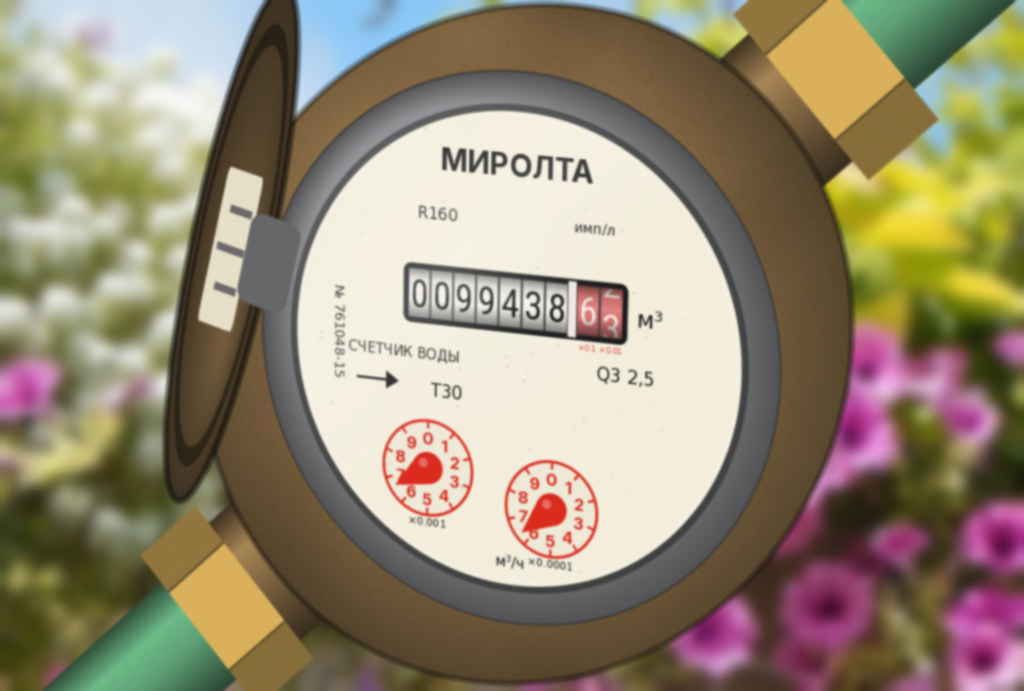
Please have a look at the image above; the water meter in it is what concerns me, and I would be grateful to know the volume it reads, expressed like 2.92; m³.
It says 99438.6266; m³
